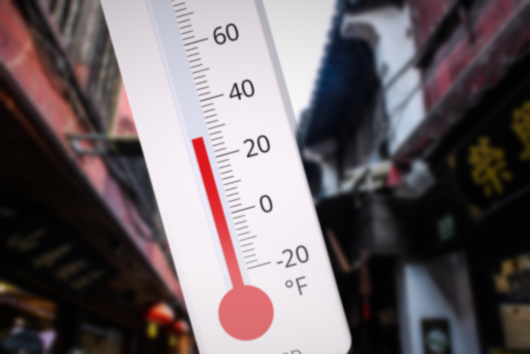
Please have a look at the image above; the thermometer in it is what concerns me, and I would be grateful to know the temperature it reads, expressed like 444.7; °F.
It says 28; °F
